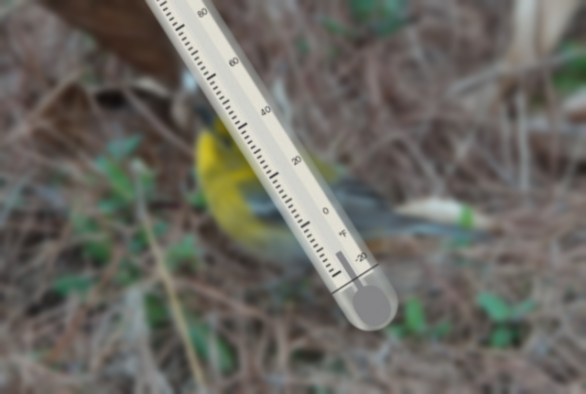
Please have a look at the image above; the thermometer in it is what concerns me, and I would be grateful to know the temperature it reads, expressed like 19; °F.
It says -14; °F
